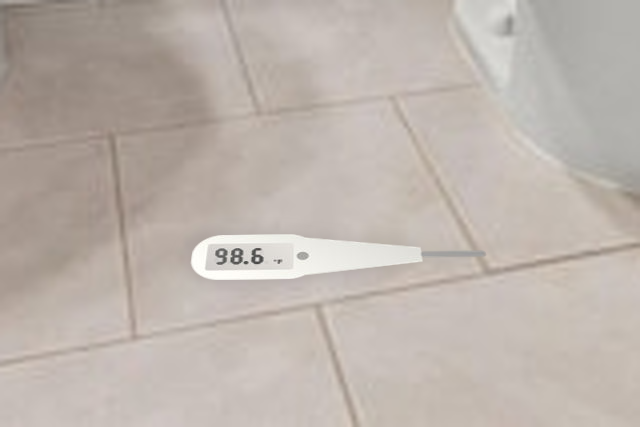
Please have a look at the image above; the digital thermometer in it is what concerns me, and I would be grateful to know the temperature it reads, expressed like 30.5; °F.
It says 98.6; °F
